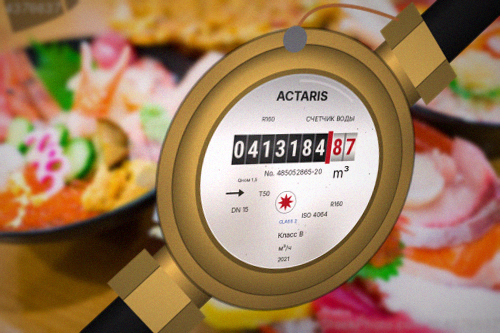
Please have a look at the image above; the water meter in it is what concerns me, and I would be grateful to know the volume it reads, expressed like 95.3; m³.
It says 413184.87; m³
